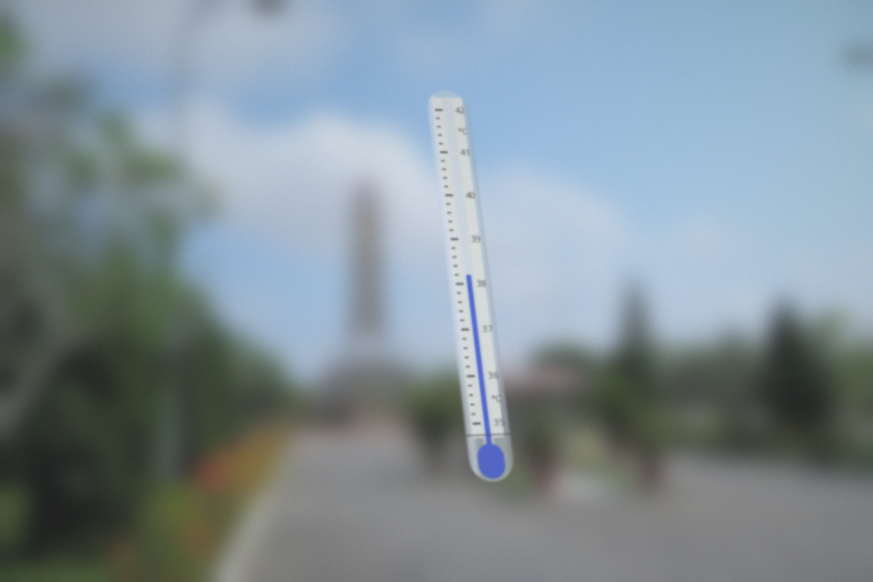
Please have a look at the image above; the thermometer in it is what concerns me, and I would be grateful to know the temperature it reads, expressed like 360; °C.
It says 38.2; °C
